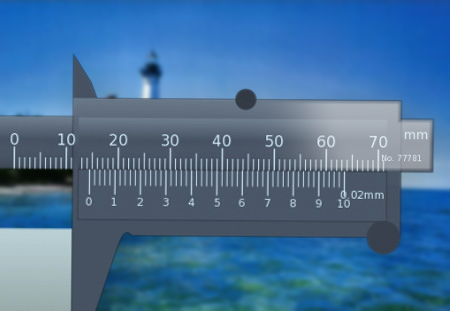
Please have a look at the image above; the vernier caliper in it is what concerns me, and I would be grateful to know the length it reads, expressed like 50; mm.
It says 14.5; mm
